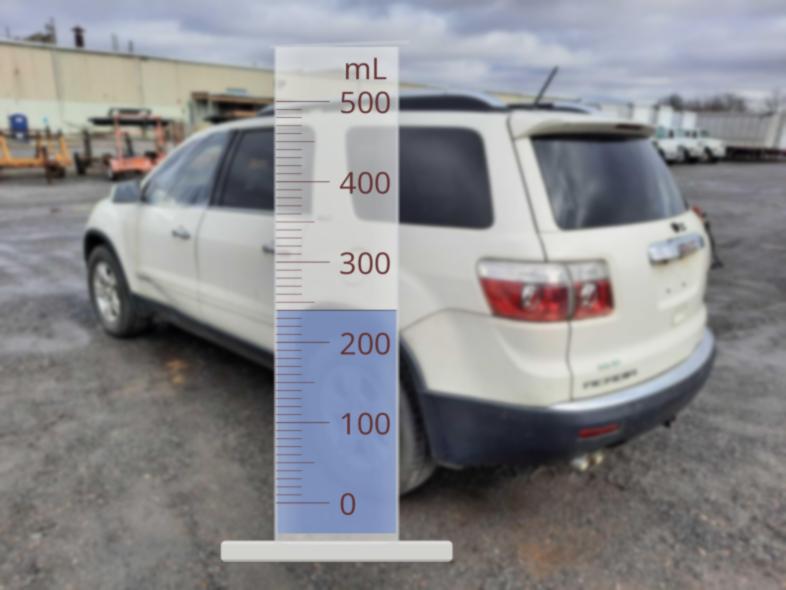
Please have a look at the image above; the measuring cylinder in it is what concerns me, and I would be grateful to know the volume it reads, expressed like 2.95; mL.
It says 240; mL
